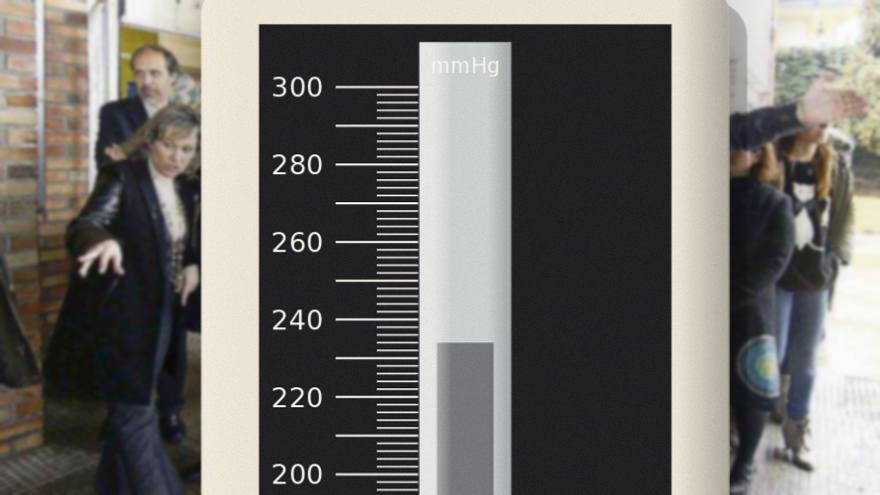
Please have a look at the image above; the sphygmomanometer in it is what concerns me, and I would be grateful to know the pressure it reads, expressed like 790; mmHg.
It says 234; mmHg
